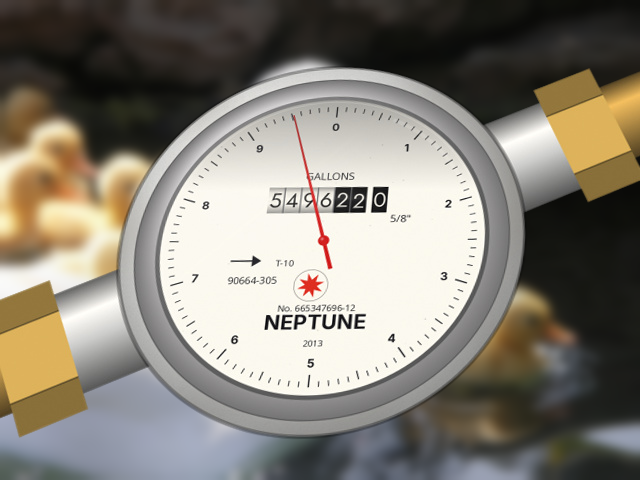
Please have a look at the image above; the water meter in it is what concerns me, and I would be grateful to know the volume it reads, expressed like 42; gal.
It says 5496219.5; gal
